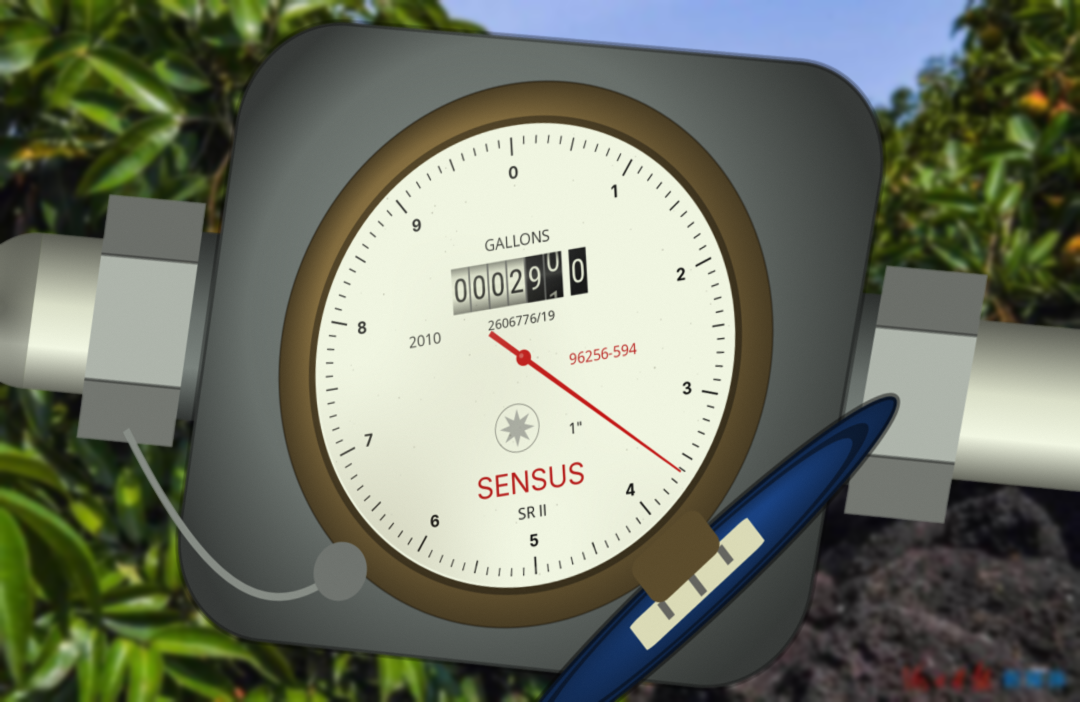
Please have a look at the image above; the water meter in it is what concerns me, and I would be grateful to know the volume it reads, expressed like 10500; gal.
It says 2903.6; gal
